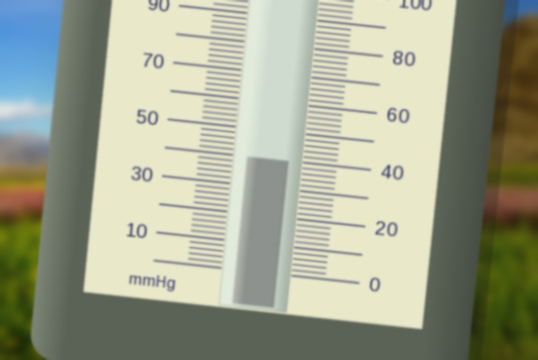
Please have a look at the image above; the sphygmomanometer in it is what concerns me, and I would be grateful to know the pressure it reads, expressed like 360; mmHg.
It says 40; mmHg
